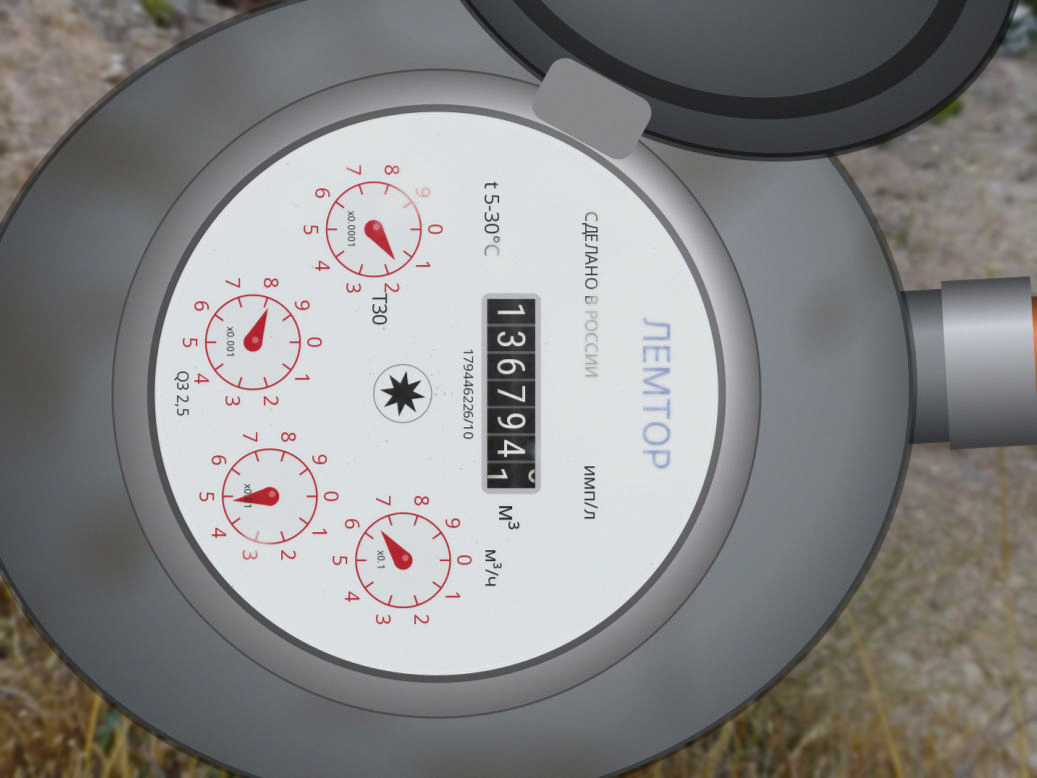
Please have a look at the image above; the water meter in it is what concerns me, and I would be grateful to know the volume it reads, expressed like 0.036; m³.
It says 1367940.6481; m³
